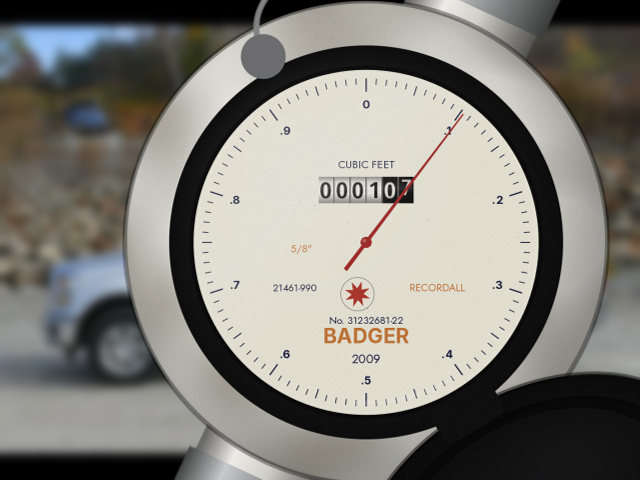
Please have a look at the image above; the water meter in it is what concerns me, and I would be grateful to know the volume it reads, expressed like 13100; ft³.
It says 107.10; ft³
